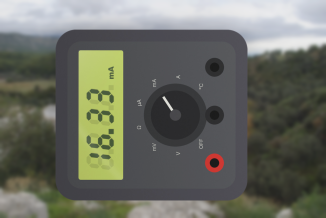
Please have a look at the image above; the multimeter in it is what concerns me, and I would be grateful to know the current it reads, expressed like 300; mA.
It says 16.33; mA
